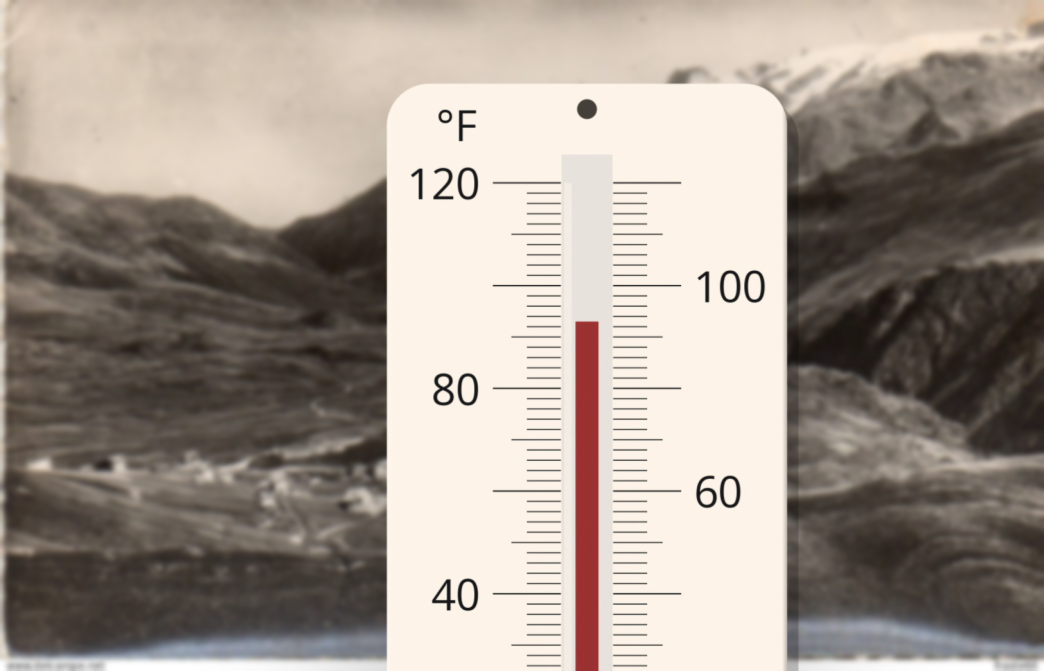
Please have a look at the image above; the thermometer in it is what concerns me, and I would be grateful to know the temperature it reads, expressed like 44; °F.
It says 93; °F
